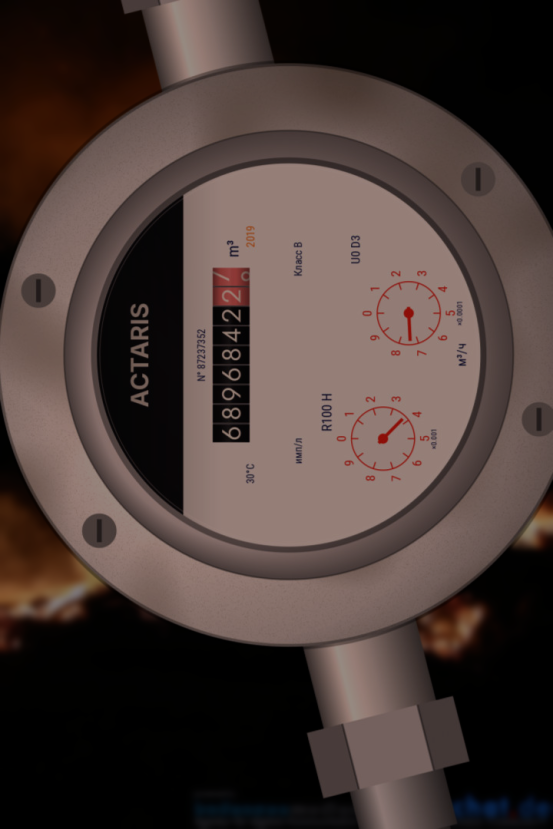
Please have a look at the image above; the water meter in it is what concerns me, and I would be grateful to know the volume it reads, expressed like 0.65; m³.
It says 6896842.2737; m³
